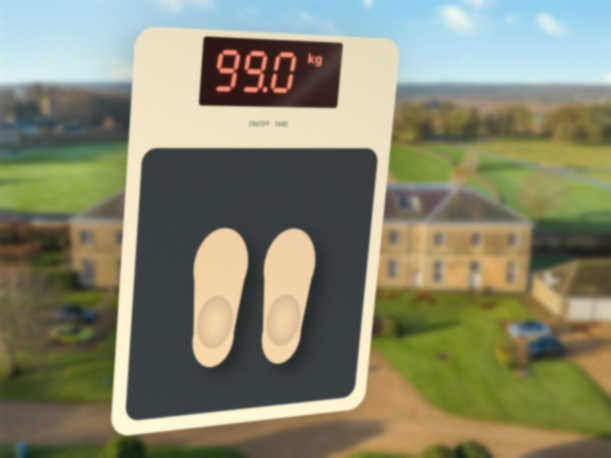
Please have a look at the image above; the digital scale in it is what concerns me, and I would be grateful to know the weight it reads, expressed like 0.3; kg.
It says 99.0; kg
